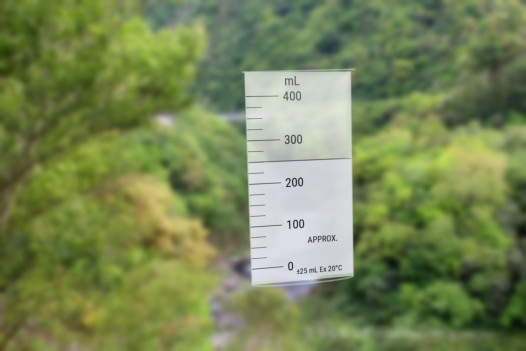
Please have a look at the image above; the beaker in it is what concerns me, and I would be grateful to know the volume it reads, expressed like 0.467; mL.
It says 250; mL
